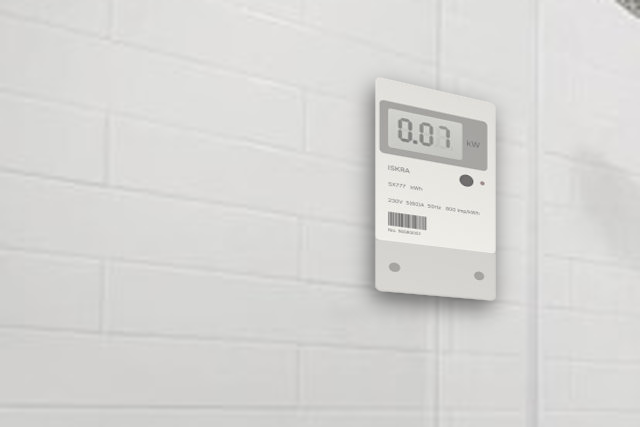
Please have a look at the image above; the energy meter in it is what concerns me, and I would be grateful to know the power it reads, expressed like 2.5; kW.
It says 0.07; kW
